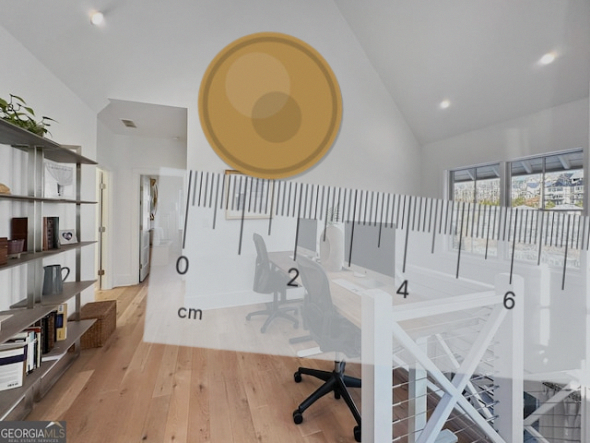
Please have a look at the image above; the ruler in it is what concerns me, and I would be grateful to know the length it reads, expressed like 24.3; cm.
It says 2.6; cm
